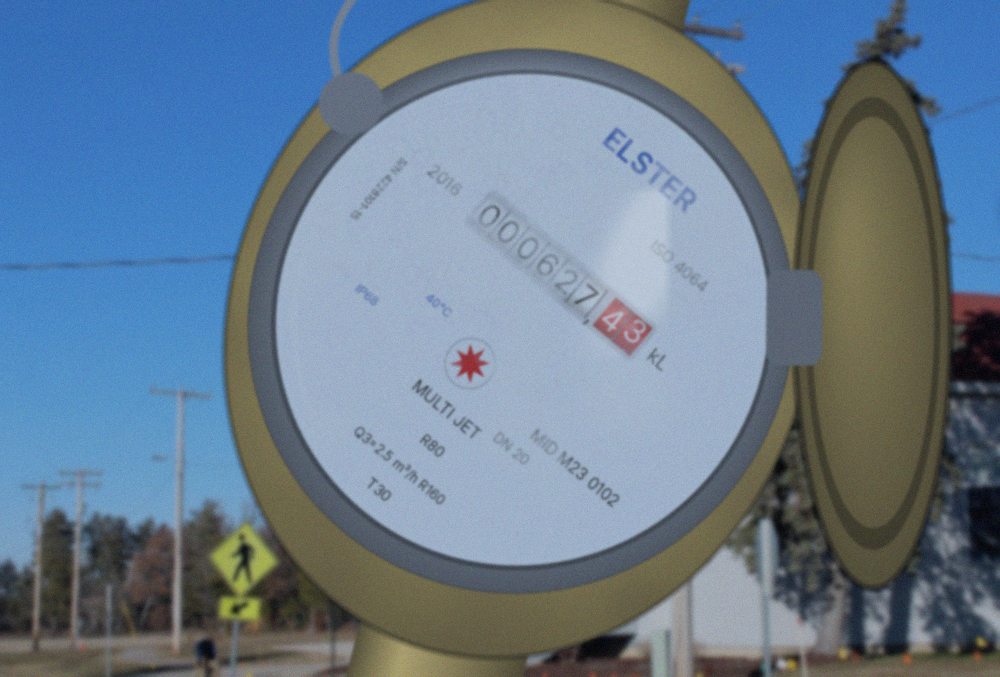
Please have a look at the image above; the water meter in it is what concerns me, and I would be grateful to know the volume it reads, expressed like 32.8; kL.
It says 627.43; kL
